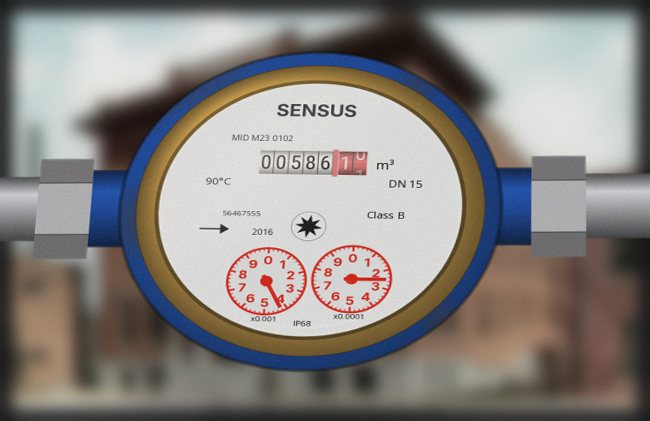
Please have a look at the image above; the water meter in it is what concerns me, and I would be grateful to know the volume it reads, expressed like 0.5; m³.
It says 586.1042; m³
